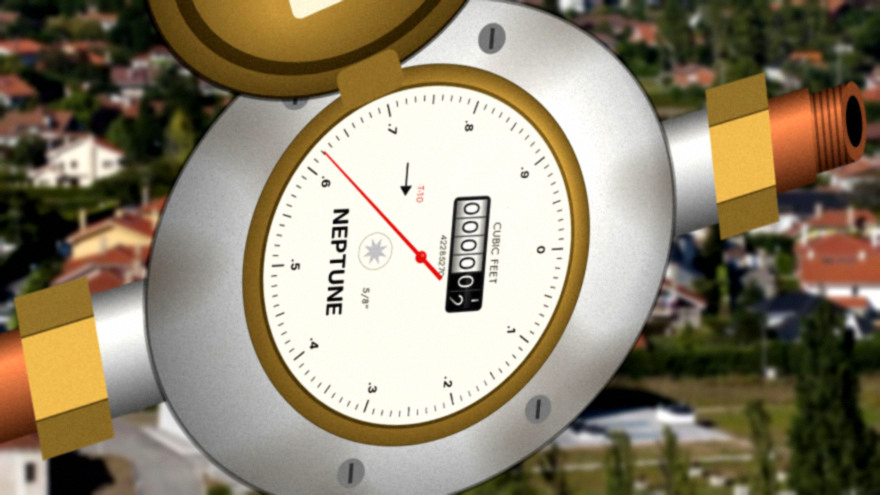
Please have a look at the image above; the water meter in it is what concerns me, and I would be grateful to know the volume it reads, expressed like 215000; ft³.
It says 1.62; ft³
